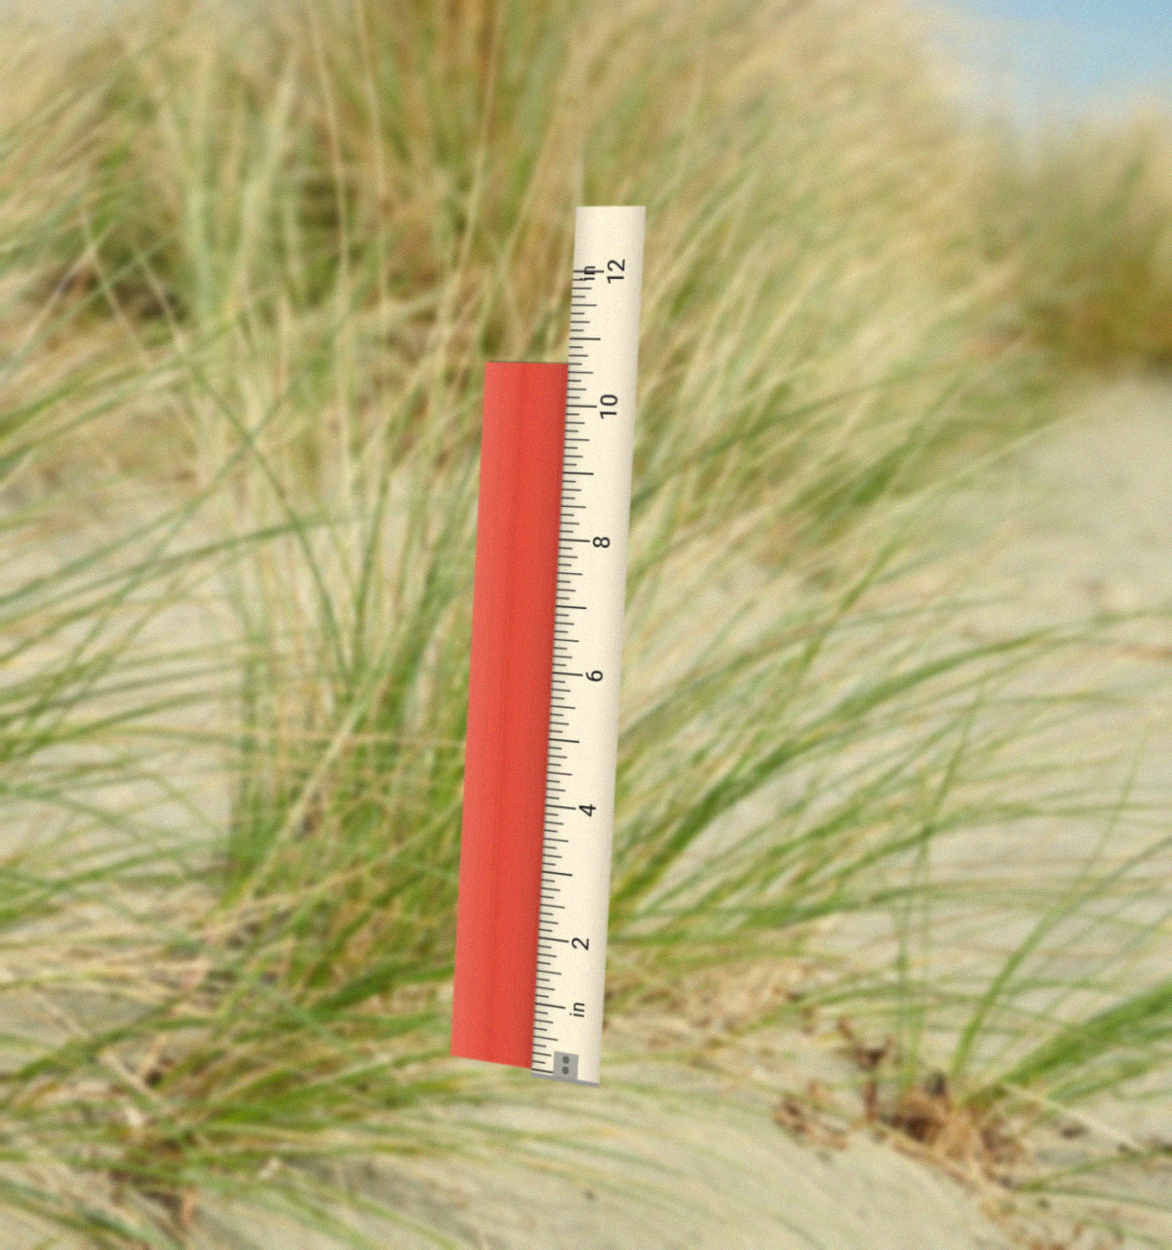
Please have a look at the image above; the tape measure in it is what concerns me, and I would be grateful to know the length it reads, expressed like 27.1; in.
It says 10.625; in
